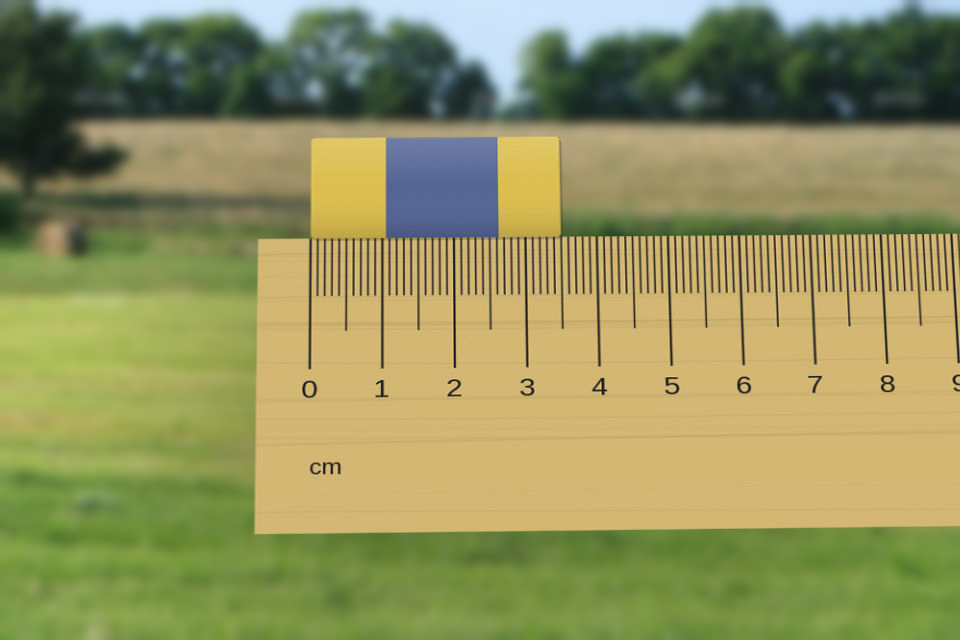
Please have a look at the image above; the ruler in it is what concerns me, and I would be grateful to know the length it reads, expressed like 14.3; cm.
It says 3.5; cm
